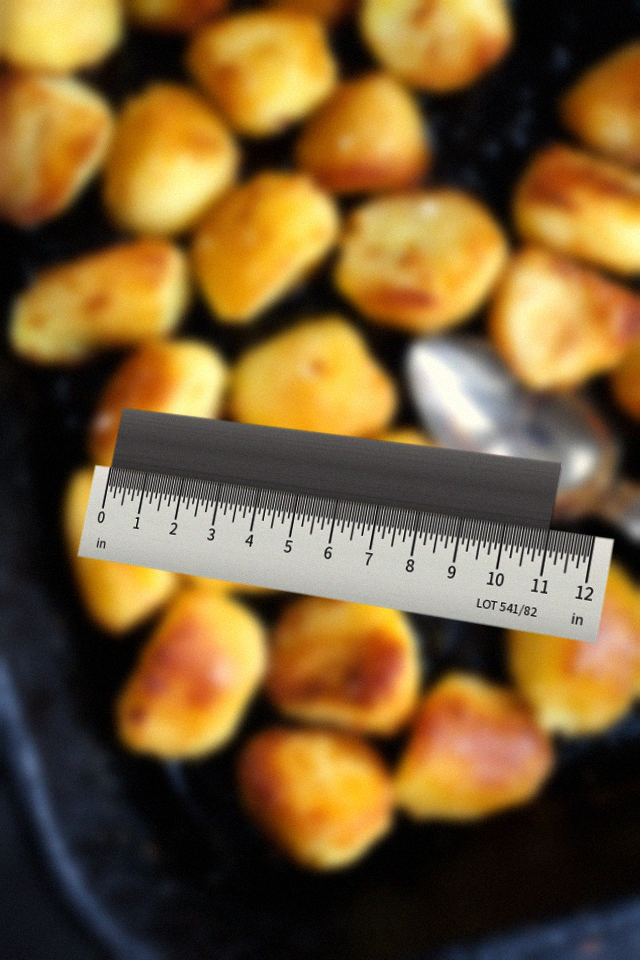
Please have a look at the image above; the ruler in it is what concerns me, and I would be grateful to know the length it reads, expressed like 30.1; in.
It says 11; in
